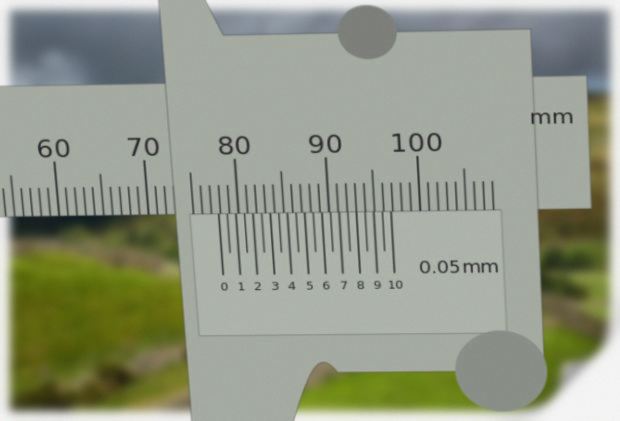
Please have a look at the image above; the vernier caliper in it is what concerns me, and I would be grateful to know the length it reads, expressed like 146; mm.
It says 77.8; mm
